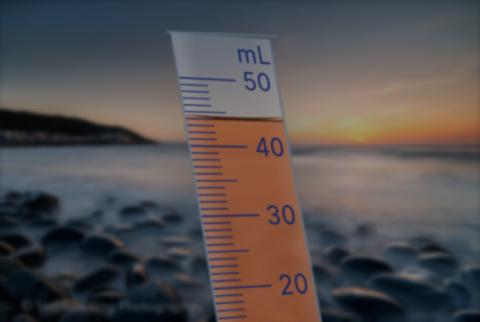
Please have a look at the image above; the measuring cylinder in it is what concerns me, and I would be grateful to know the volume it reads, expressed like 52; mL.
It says 44; mL
